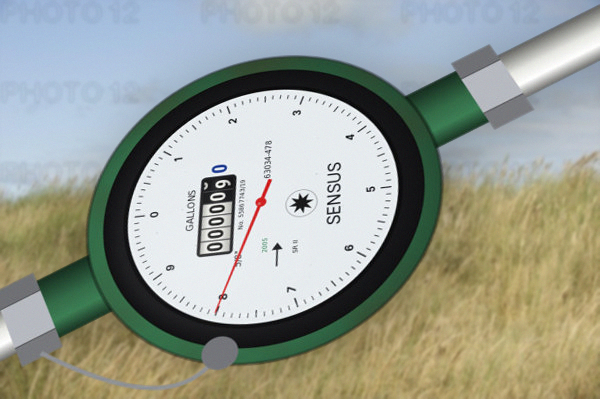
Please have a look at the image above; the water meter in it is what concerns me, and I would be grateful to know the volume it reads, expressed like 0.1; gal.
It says 88.0; gal
